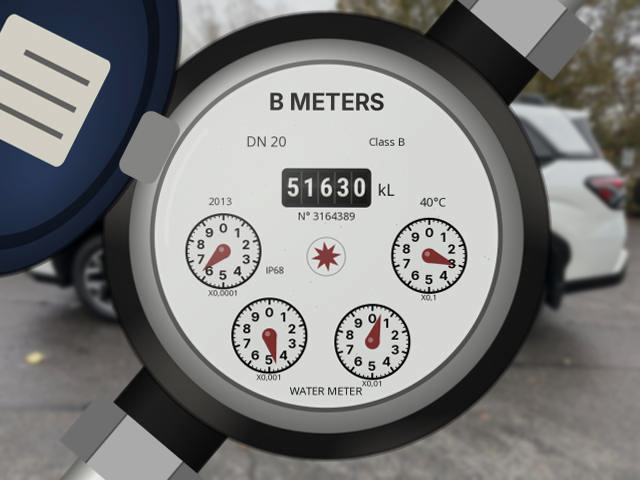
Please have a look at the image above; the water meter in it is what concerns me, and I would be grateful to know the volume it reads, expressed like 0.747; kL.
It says 51630.3046; kL
